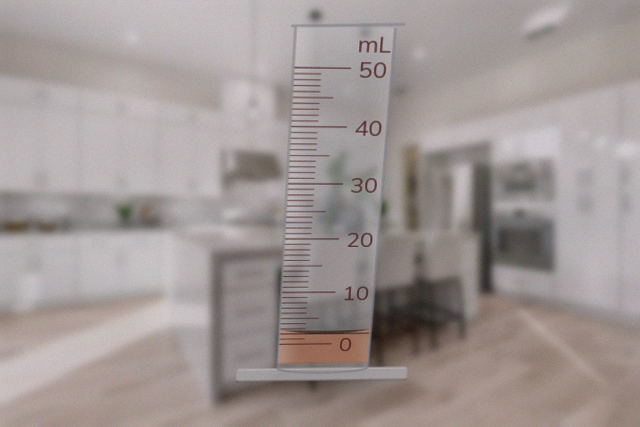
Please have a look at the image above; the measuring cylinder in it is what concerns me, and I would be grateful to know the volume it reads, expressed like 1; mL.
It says 2; mL
